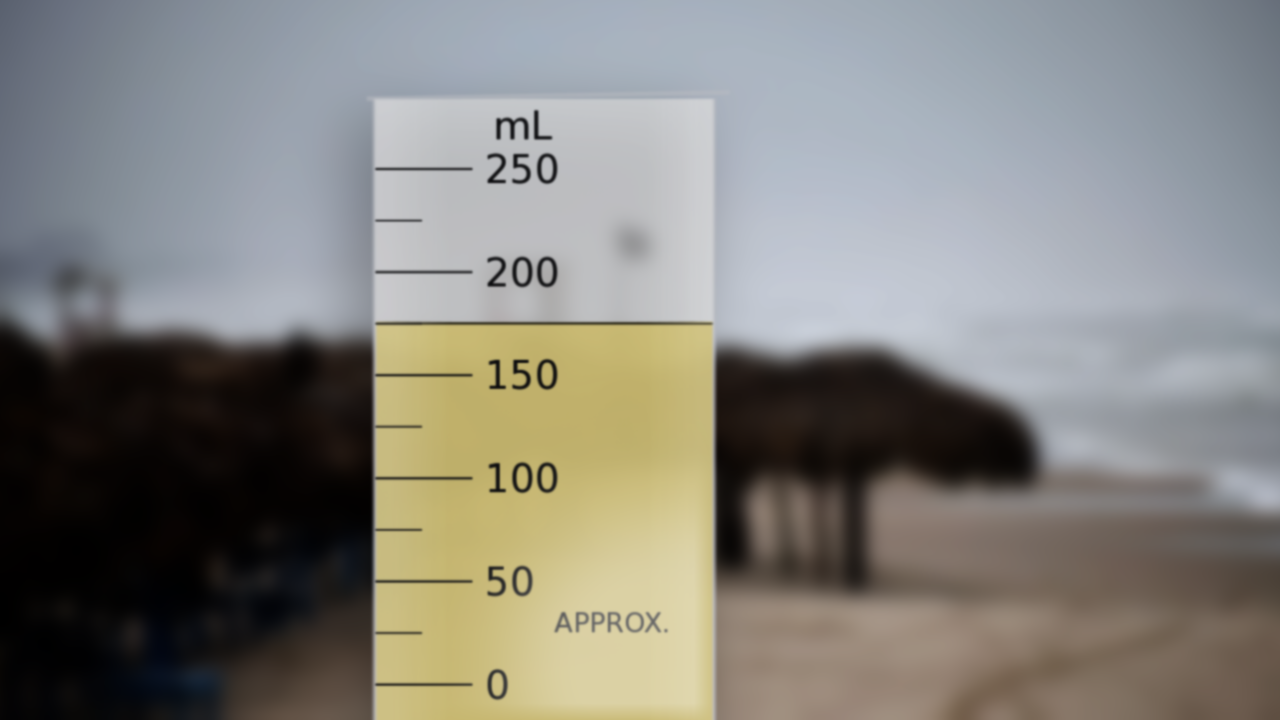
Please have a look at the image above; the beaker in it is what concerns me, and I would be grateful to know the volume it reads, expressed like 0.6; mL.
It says 175; mL
